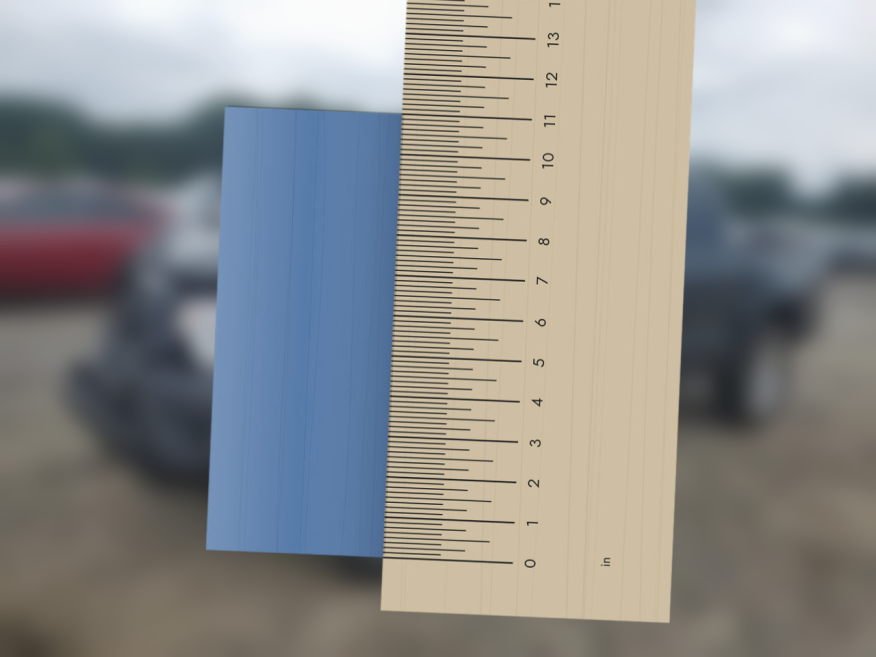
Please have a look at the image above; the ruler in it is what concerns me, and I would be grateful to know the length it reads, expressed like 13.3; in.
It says 11; in
